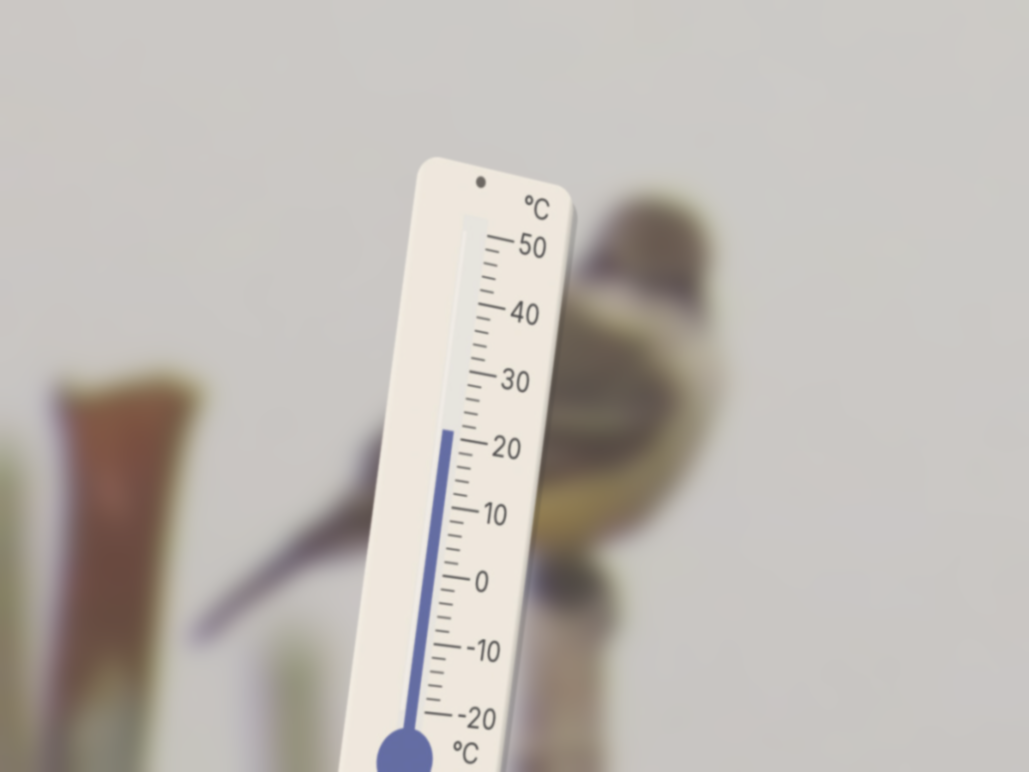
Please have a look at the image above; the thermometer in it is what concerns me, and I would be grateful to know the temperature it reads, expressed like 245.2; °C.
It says 21; °C
